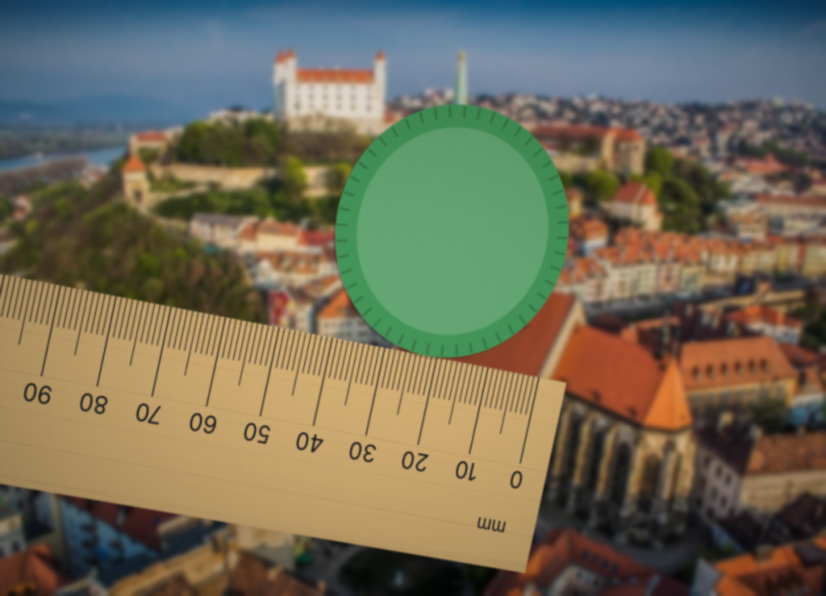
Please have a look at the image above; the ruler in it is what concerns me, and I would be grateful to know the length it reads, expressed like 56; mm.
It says 44; mm
